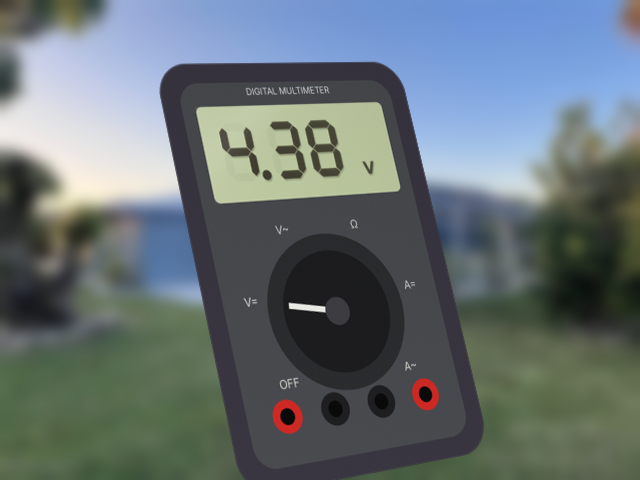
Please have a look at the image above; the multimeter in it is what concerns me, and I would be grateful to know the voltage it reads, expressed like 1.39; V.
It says 4.38; V
